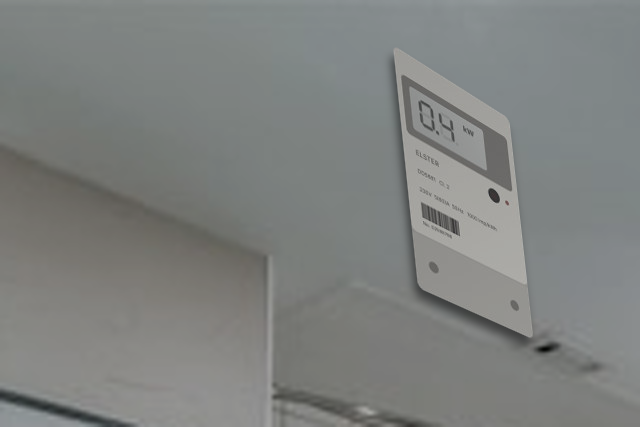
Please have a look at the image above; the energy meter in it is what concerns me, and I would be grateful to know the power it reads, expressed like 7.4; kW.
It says 0.4; kW
